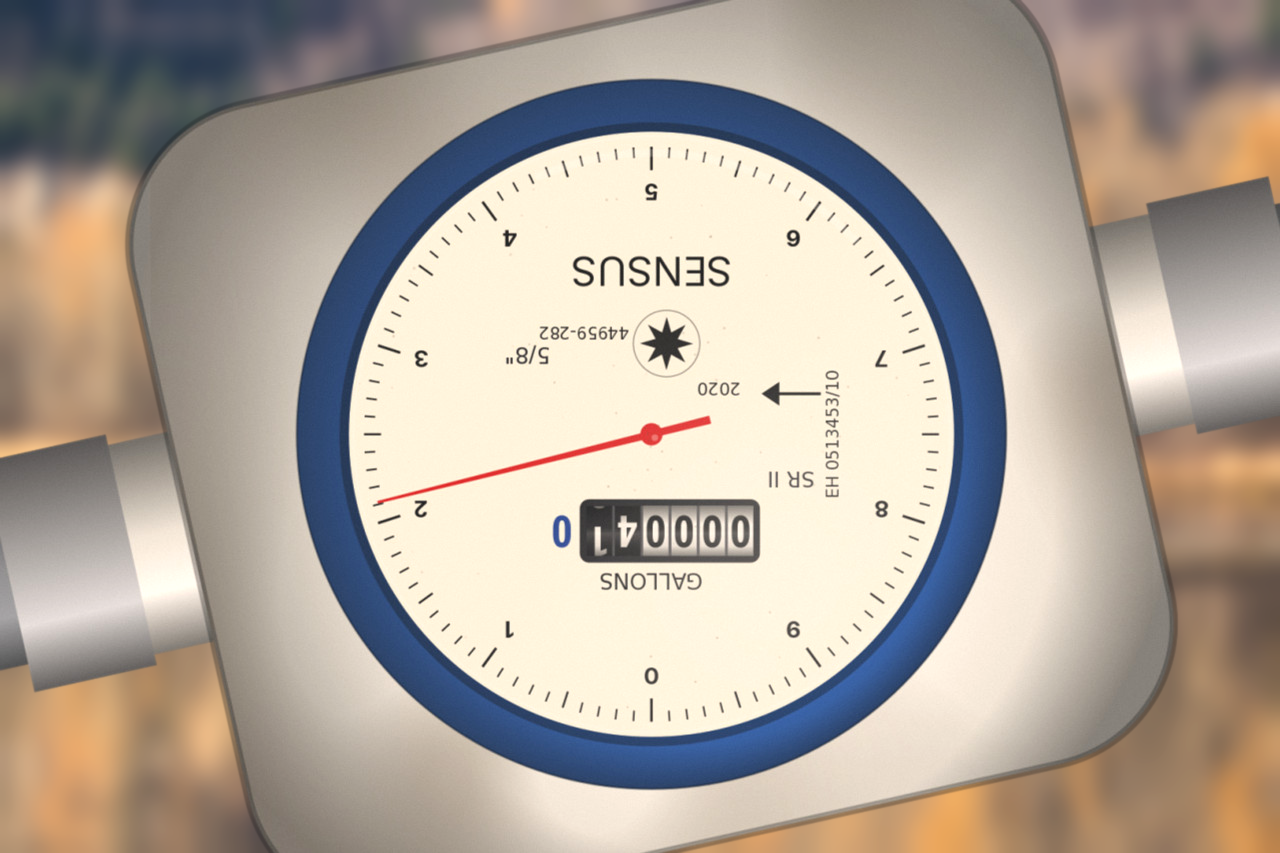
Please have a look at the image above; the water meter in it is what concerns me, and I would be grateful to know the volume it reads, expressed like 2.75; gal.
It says 412.1; gal
